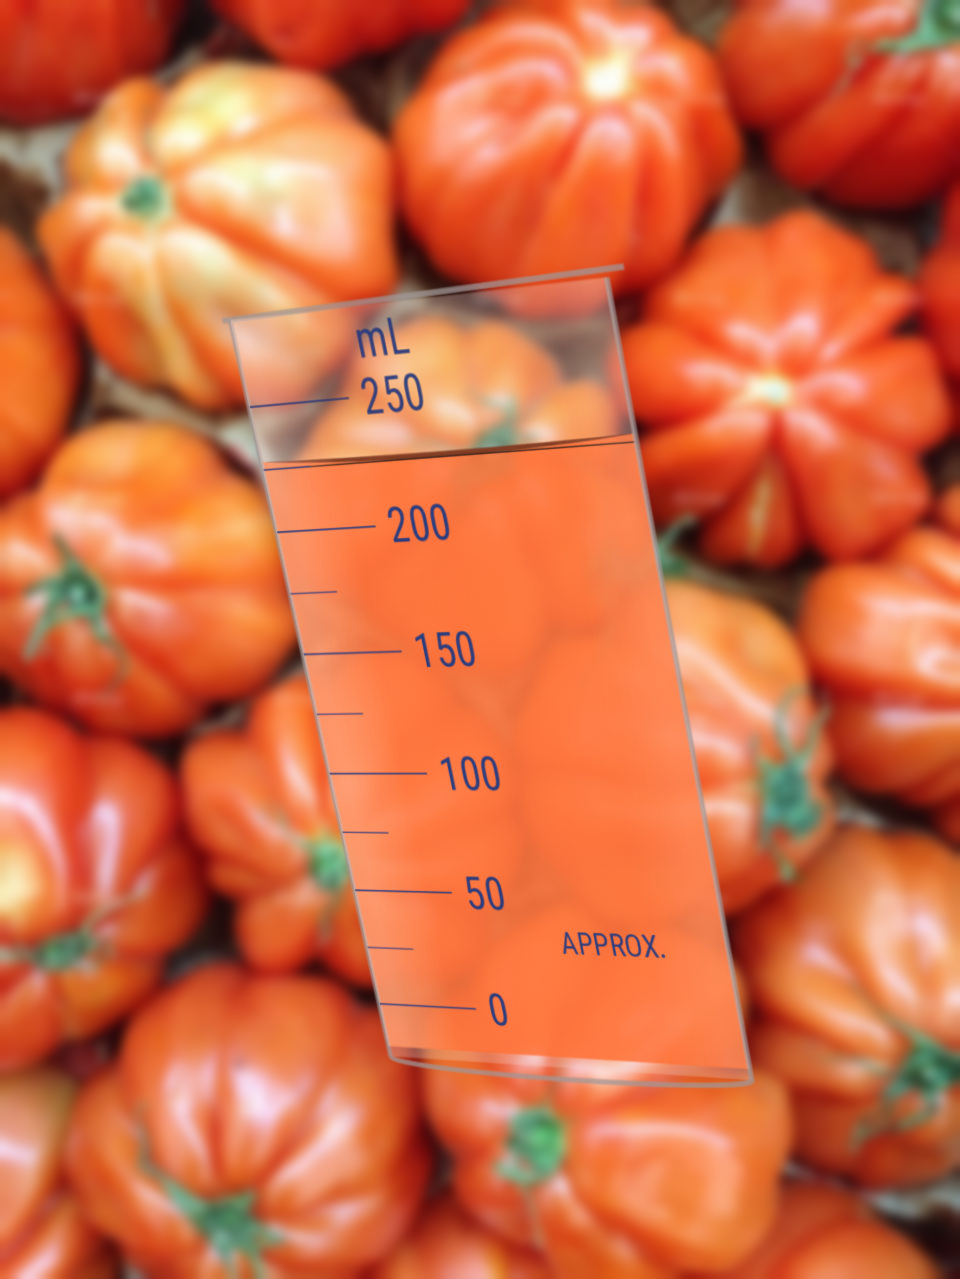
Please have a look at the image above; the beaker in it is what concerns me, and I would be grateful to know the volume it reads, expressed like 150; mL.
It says 225; mL
